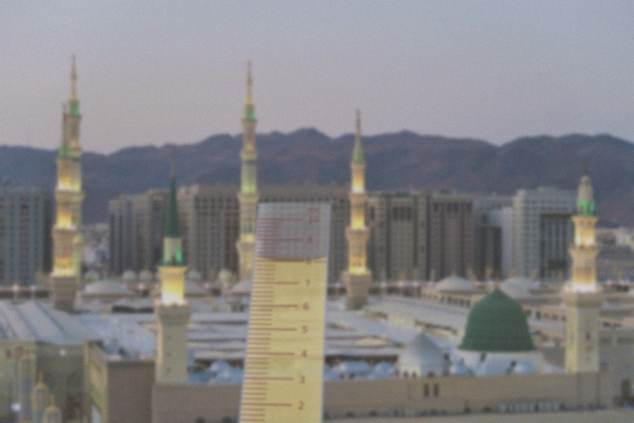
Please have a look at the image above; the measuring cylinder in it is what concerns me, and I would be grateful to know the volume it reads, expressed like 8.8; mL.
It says 8; mL
